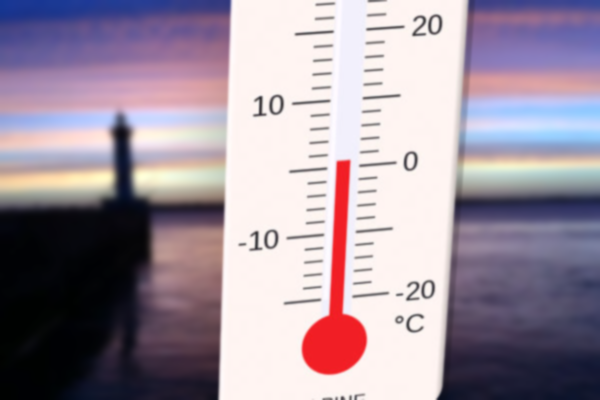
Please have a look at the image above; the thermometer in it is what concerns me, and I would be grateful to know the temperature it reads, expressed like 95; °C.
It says 1; °C
